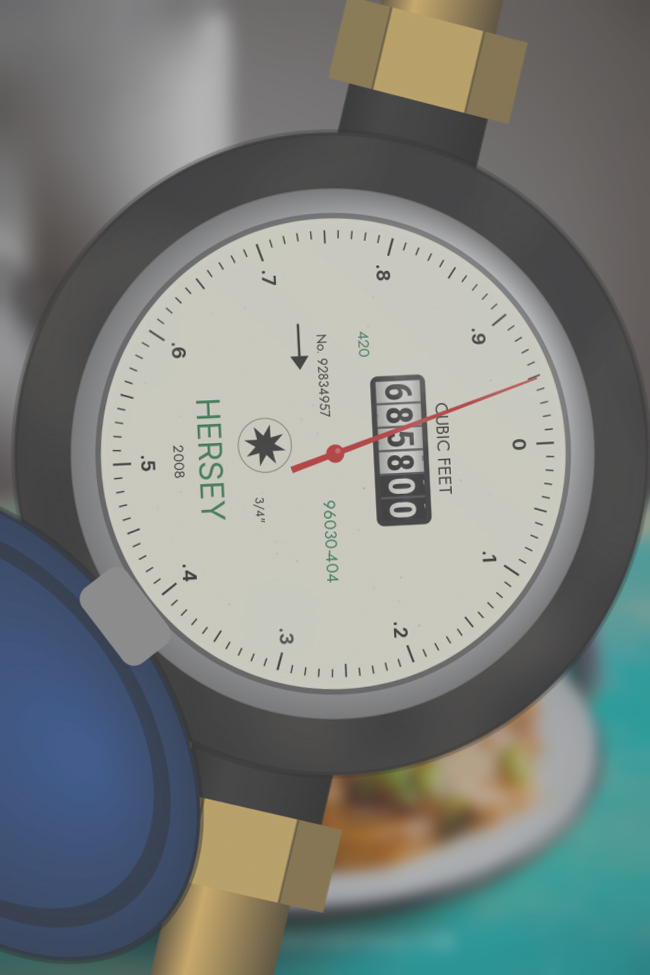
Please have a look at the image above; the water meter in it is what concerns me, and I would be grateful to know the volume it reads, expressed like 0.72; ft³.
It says 685799.95; ft³
